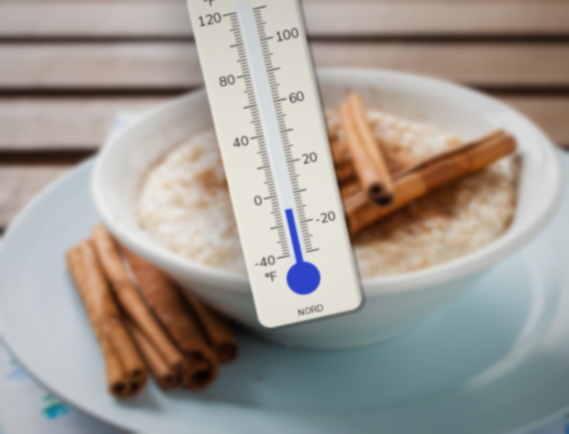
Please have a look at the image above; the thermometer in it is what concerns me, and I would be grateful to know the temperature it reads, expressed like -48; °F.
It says -10; °F
